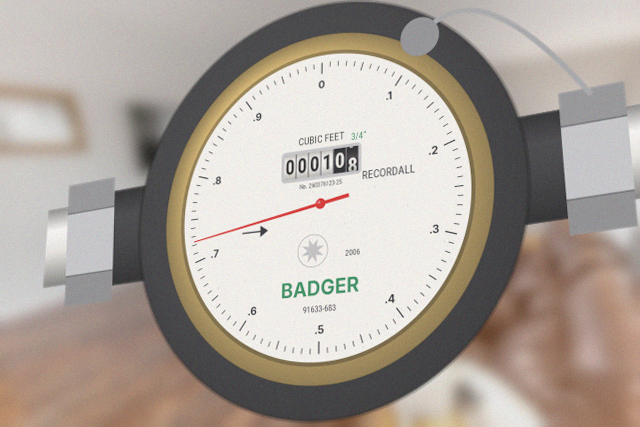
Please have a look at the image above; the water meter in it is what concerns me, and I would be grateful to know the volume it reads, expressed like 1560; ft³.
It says 107.72; ft³
